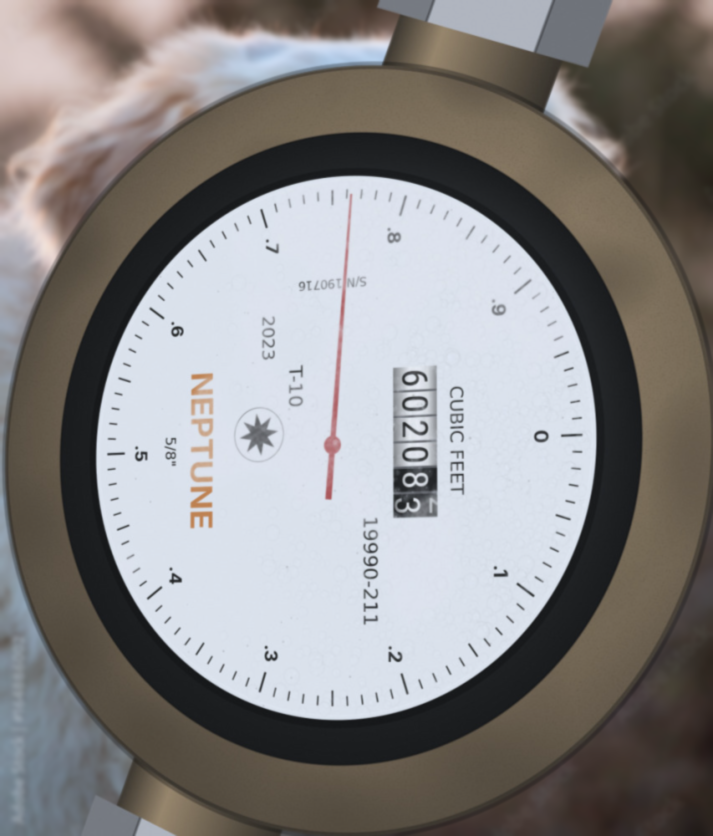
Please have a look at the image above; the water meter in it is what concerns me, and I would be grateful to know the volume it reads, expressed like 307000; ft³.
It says 602082.76; ft³
